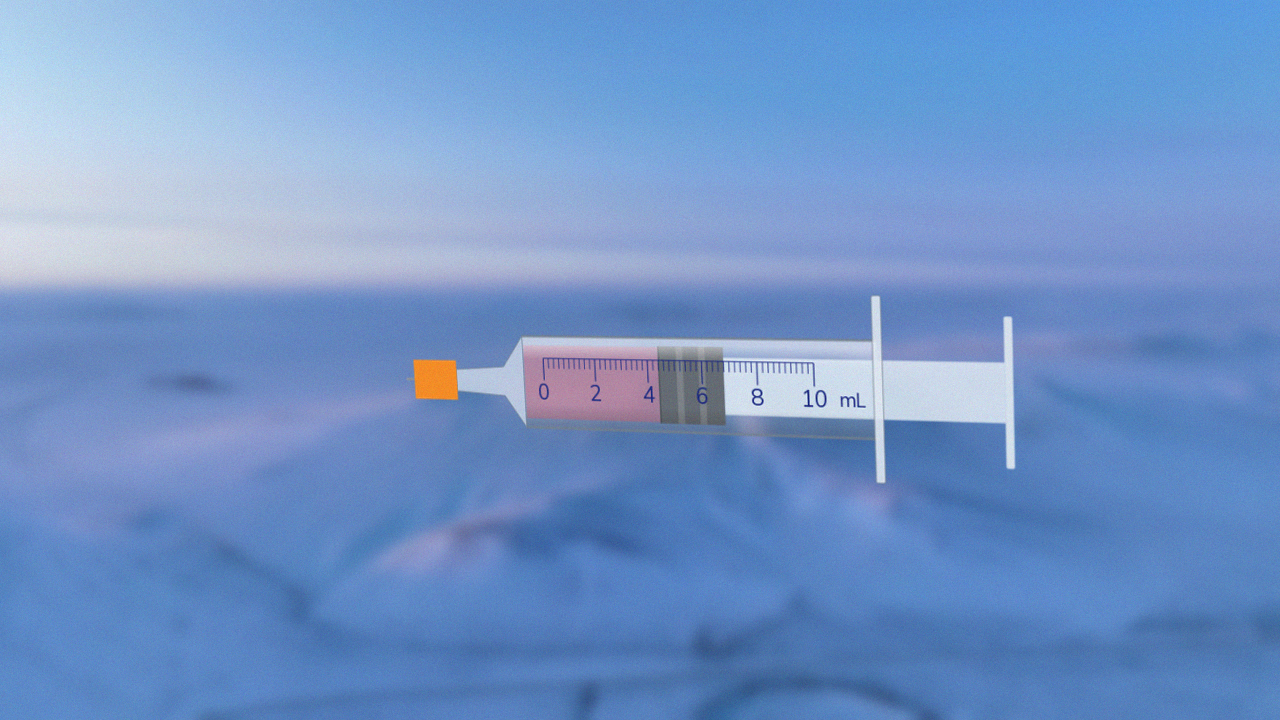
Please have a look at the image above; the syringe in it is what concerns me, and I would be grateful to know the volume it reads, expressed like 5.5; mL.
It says 4.4; mL
